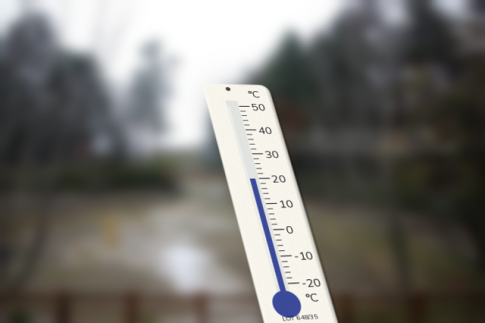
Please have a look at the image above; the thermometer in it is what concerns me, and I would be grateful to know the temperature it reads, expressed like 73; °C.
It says 20; °C
